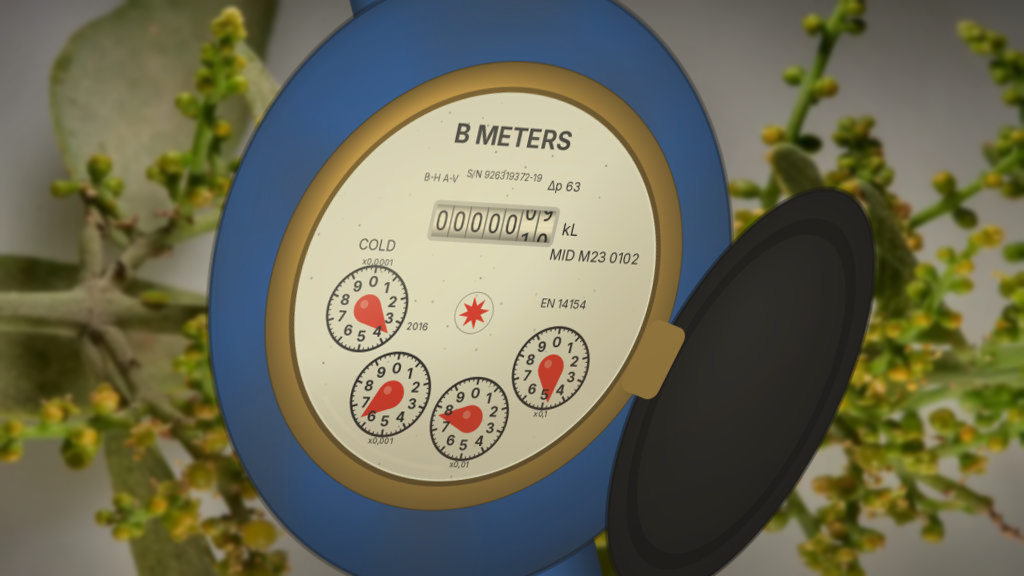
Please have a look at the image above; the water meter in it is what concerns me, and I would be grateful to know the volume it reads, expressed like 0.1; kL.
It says 9.4763; kL
